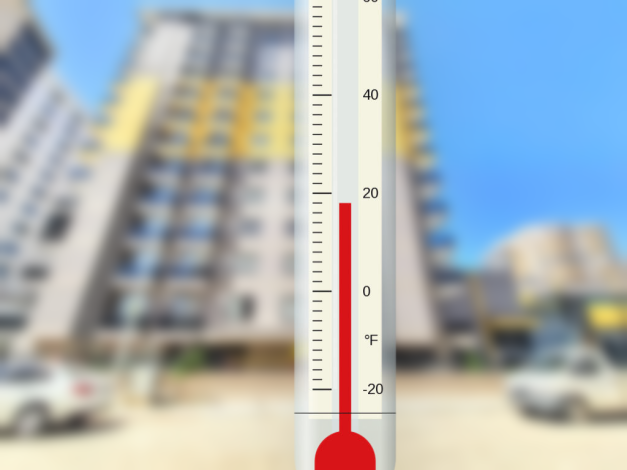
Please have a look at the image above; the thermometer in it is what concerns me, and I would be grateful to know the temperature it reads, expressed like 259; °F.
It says 18; °F
